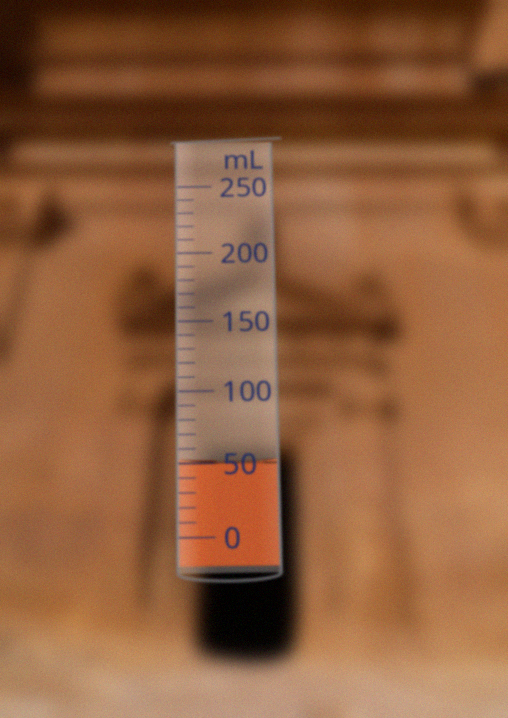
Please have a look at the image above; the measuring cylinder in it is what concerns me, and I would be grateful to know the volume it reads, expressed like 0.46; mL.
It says 50; mL
